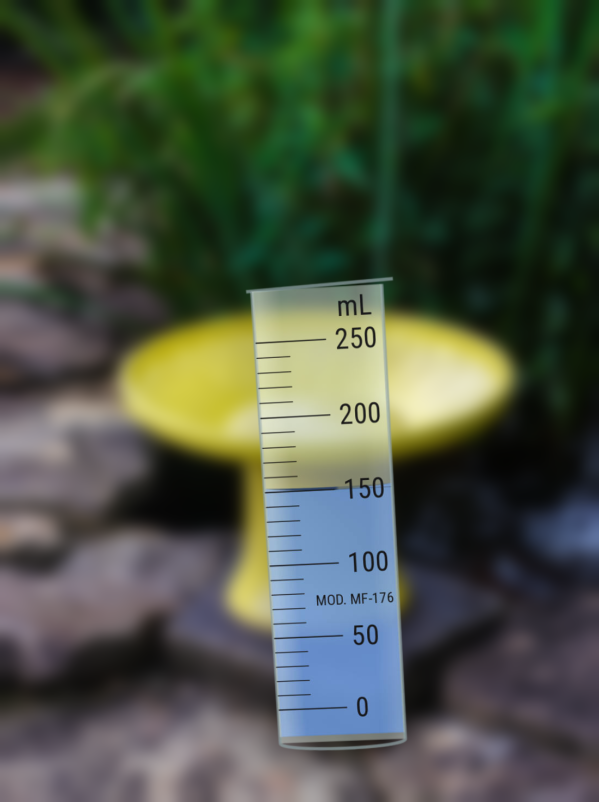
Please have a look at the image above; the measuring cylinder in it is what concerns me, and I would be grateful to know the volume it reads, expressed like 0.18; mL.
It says 150; mL
